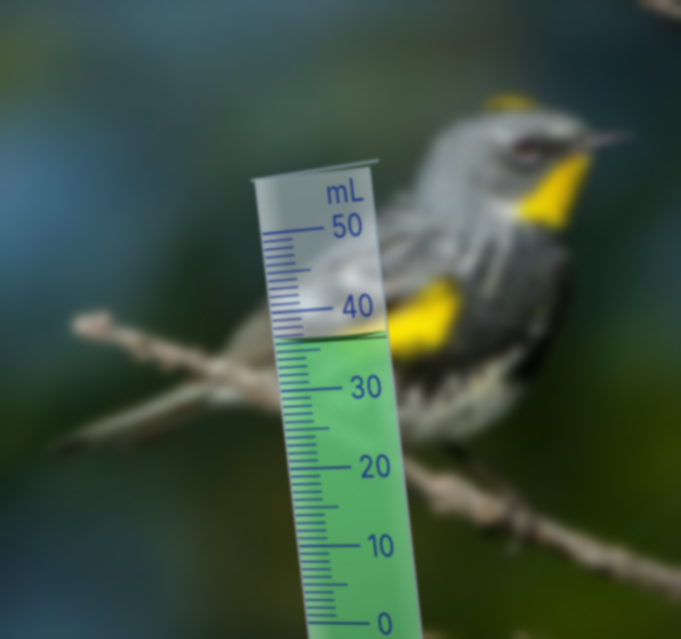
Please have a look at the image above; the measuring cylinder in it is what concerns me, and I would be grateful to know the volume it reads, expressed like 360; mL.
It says 36; mL
